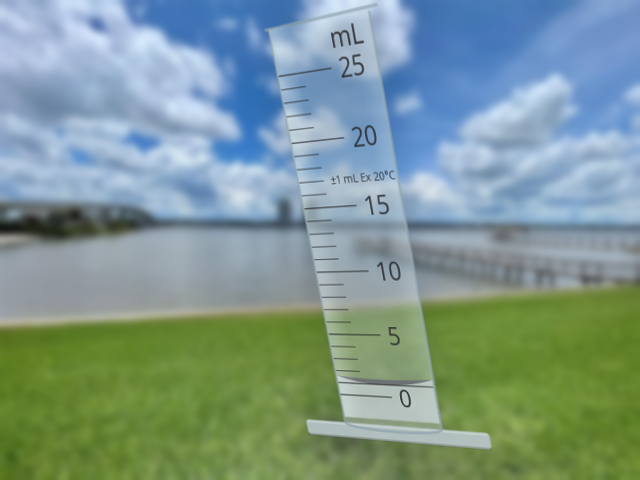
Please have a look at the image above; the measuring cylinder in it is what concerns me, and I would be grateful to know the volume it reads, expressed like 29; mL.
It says 1; mL
